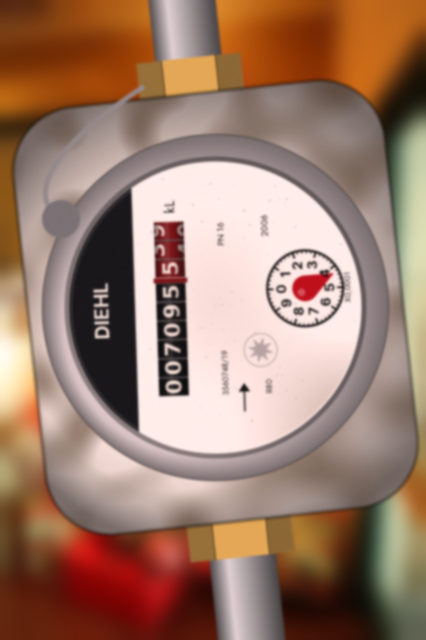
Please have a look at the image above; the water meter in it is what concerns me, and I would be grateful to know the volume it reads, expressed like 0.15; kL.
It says 7095.5394; kL
